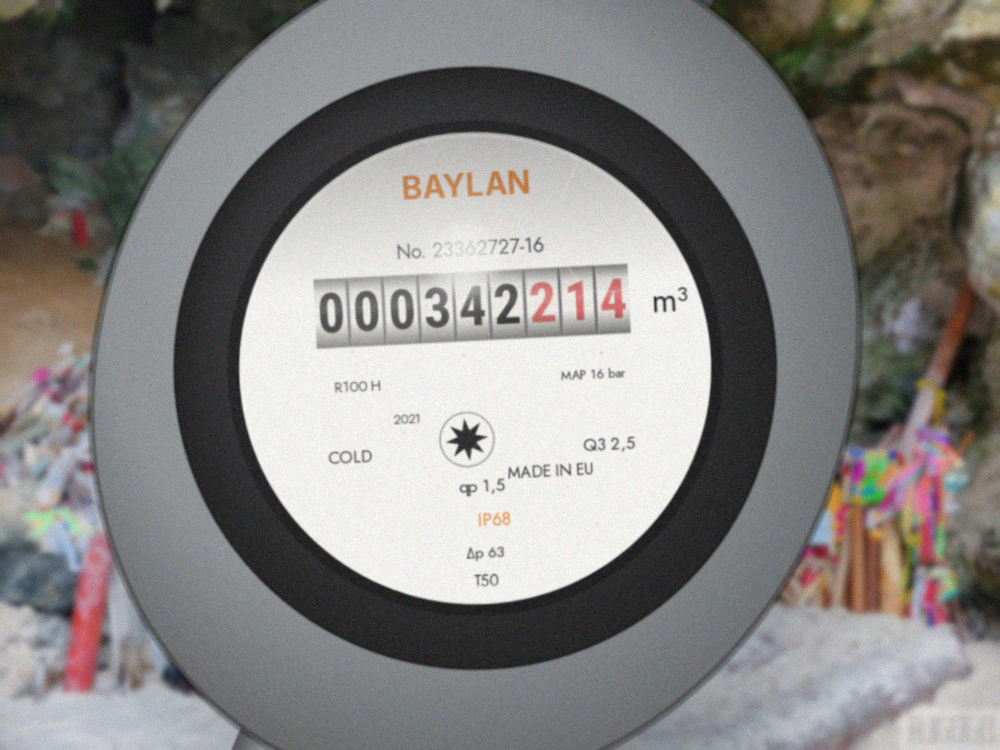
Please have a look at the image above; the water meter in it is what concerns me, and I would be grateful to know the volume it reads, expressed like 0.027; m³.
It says 342.214; m³
